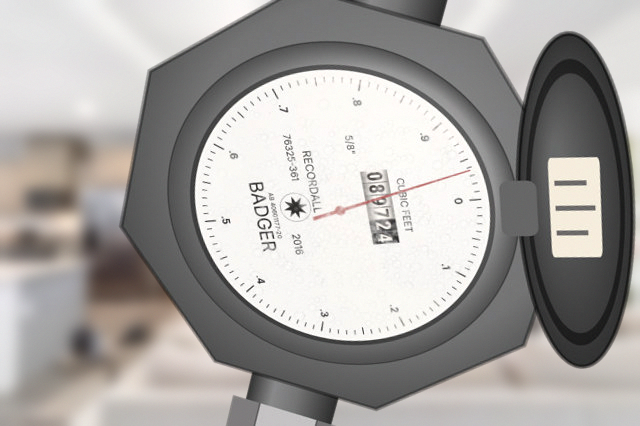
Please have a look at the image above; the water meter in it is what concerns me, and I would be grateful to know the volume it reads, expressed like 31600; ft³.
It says 89723.96; ft³
